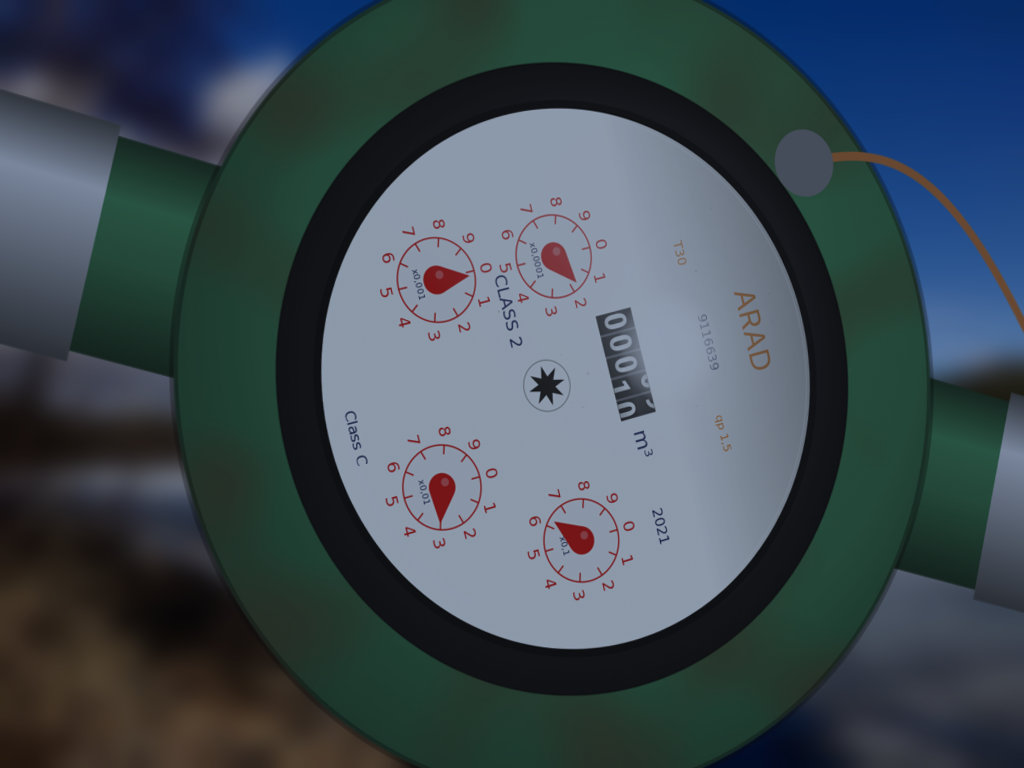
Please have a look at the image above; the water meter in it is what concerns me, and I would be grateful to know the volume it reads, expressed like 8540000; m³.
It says 9.6301; m³
